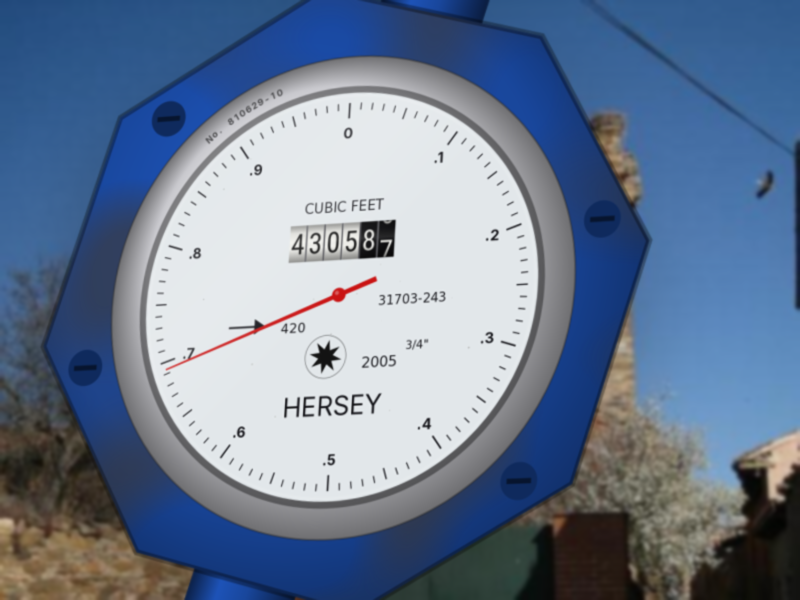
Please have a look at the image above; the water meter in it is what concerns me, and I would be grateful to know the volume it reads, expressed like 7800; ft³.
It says 430586.69; ft³
